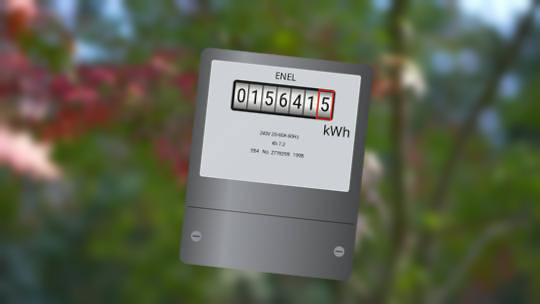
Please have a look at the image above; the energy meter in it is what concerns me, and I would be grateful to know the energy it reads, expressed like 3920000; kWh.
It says 15641.5; kWh
